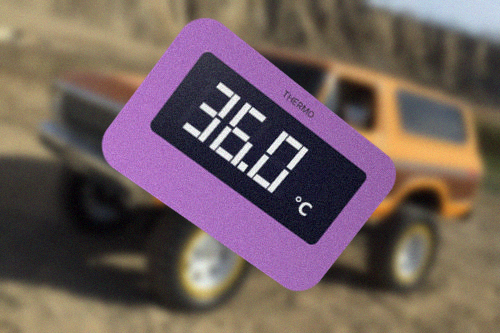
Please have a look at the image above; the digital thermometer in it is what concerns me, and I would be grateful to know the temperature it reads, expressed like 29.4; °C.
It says 36.0; °C
